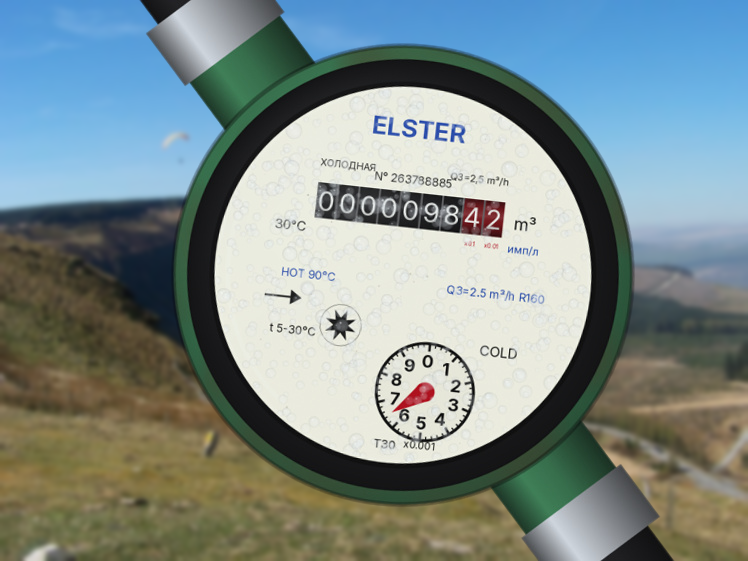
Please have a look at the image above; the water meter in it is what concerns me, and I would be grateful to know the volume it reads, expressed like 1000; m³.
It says 98.426; m³
